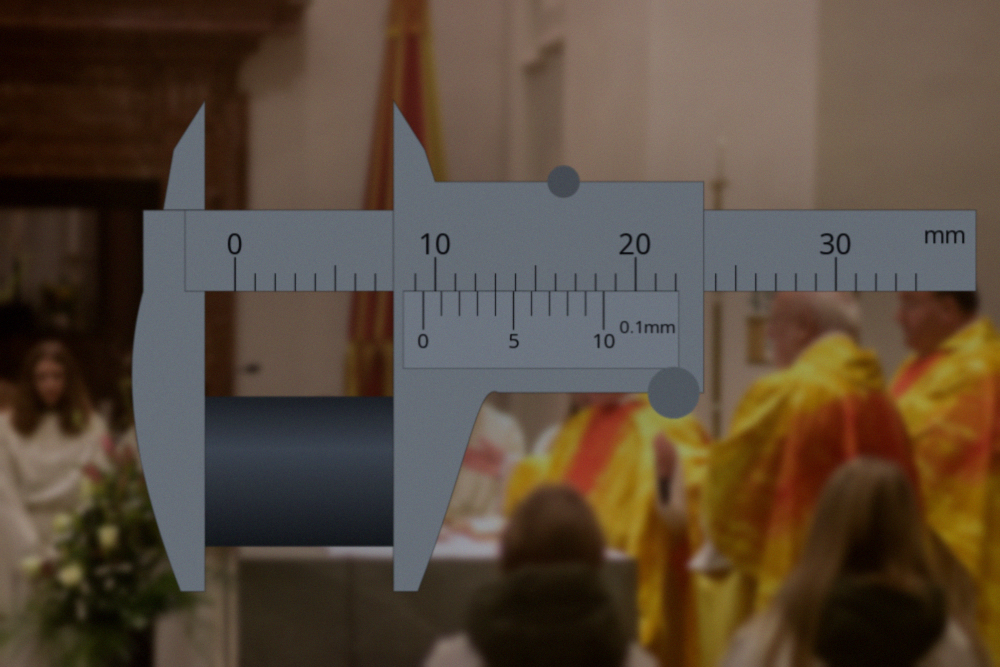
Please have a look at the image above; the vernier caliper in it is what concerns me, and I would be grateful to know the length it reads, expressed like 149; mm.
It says 9.4; mm
